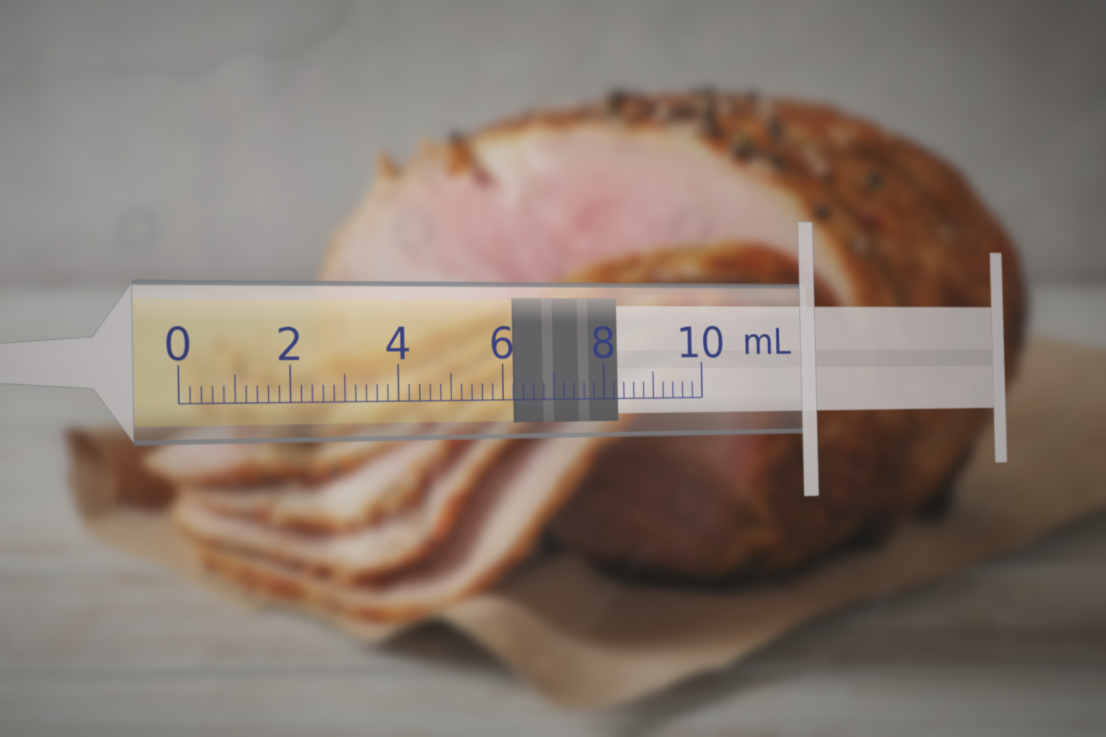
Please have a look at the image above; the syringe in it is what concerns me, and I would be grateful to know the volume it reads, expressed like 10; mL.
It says 6.2; mL
